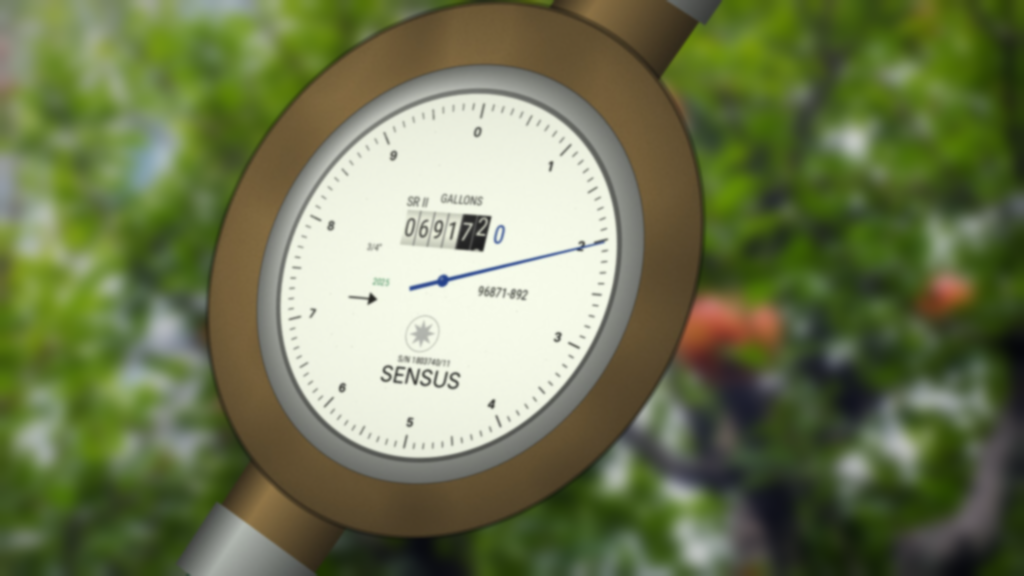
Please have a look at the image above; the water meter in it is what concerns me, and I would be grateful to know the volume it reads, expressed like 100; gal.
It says 691722.0; gal
